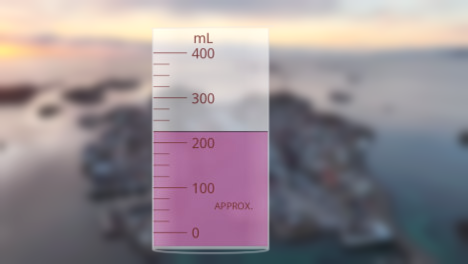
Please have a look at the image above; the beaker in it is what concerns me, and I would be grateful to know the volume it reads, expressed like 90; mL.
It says 225; mL
